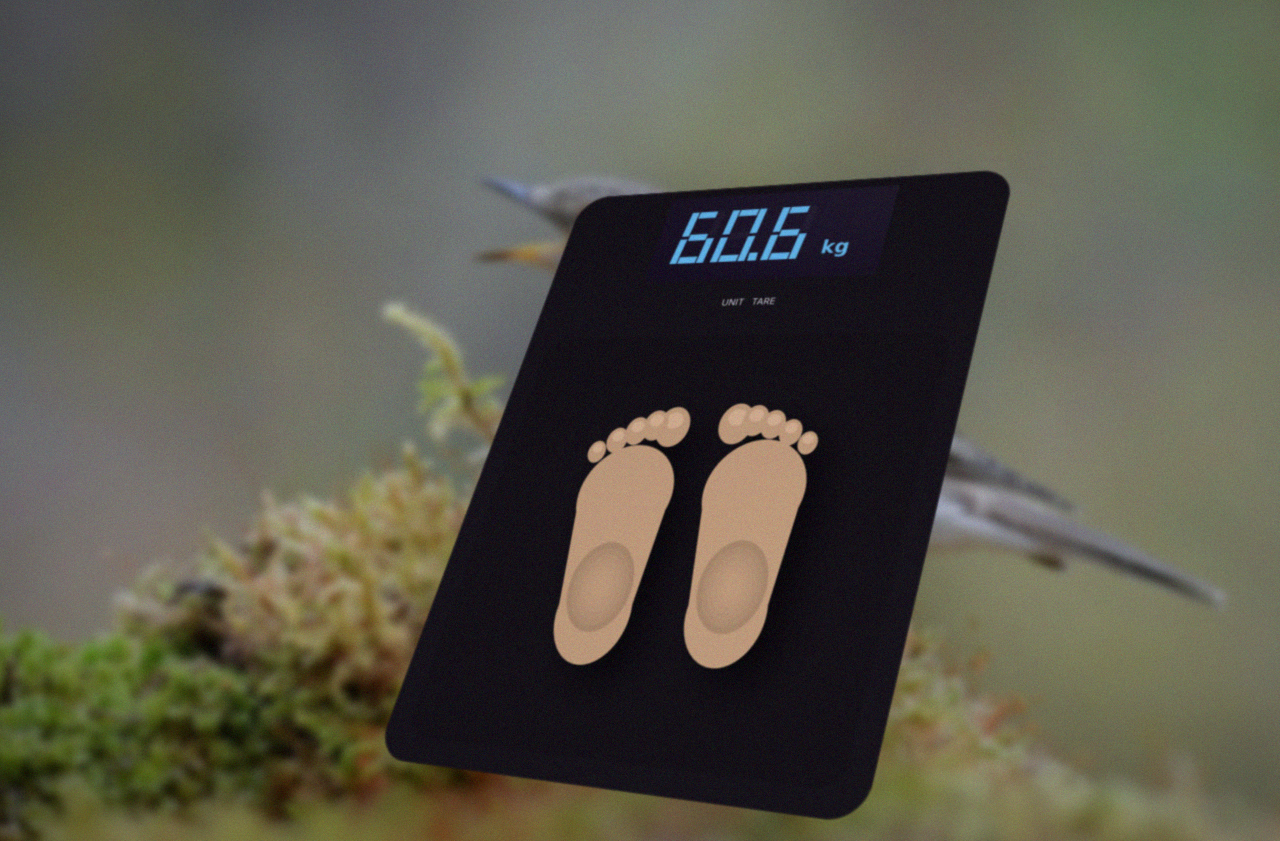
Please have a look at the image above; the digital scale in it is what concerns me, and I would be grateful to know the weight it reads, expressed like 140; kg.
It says 60.6; kg
